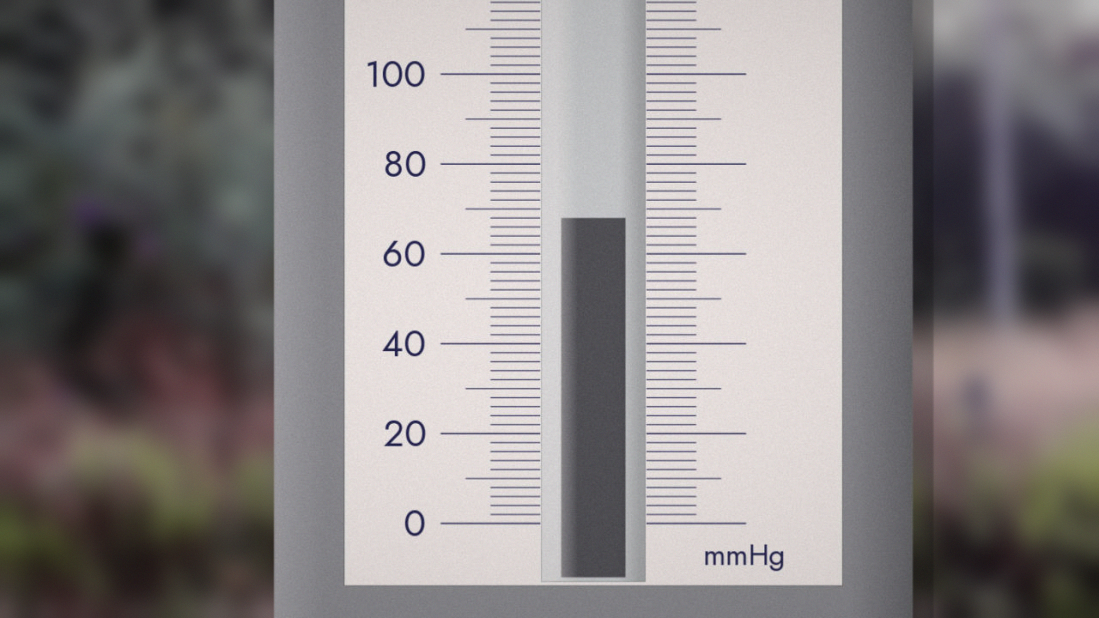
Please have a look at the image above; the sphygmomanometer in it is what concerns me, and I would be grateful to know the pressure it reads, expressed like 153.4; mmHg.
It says 68; mmHg
